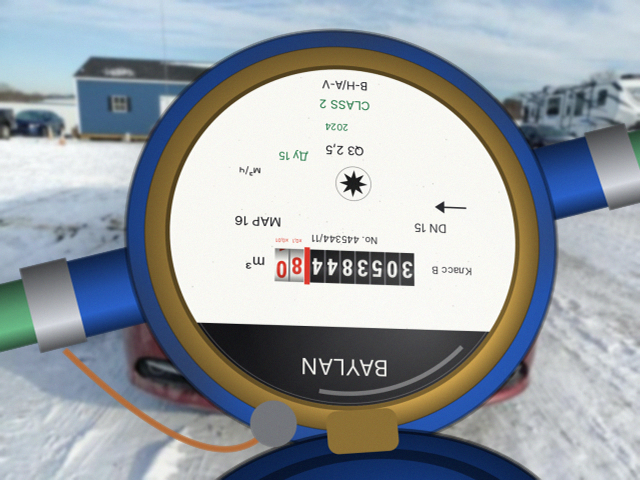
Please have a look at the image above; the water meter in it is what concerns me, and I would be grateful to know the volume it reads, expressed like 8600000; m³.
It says 3053844.80; m³
